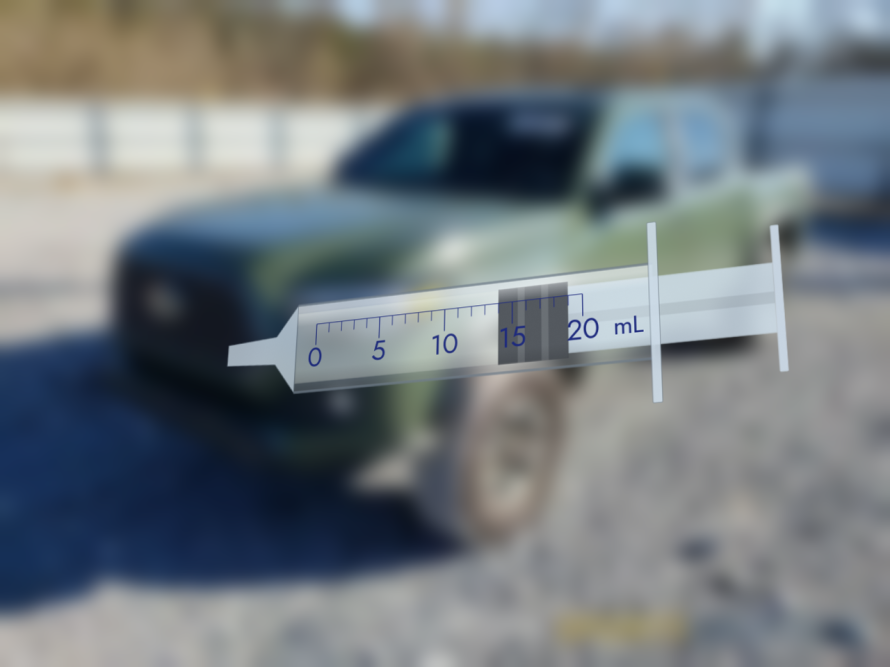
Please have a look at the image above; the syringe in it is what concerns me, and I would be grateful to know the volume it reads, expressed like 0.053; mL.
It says 14; mL
